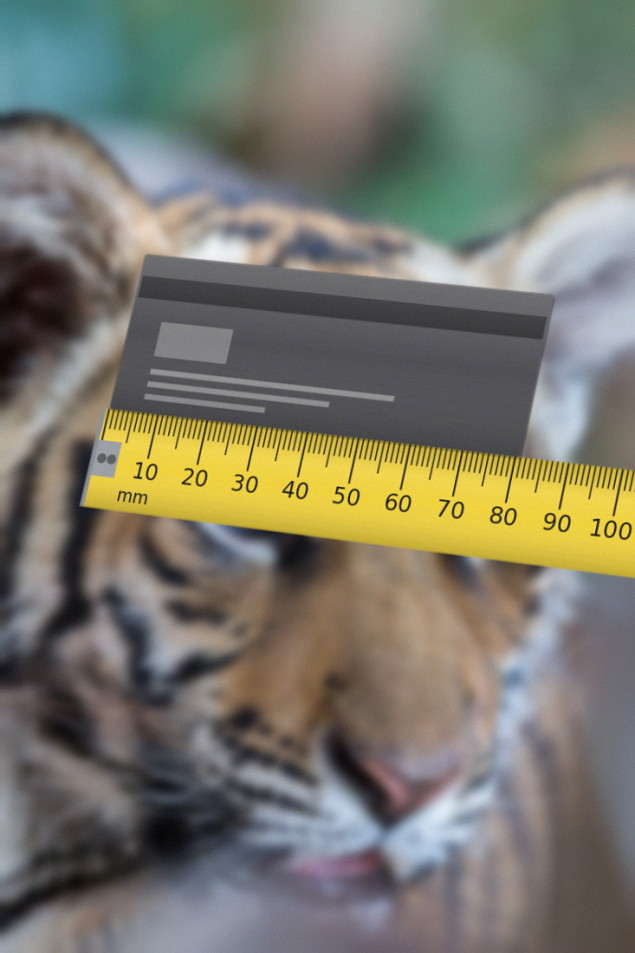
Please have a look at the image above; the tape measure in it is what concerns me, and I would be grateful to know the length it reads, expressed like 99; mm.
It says 81; mm
